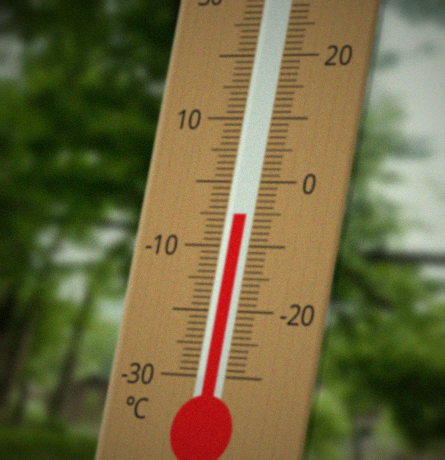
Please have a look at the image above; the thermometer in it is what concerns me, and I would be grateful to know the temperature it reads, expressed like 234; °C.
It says -5; °C
